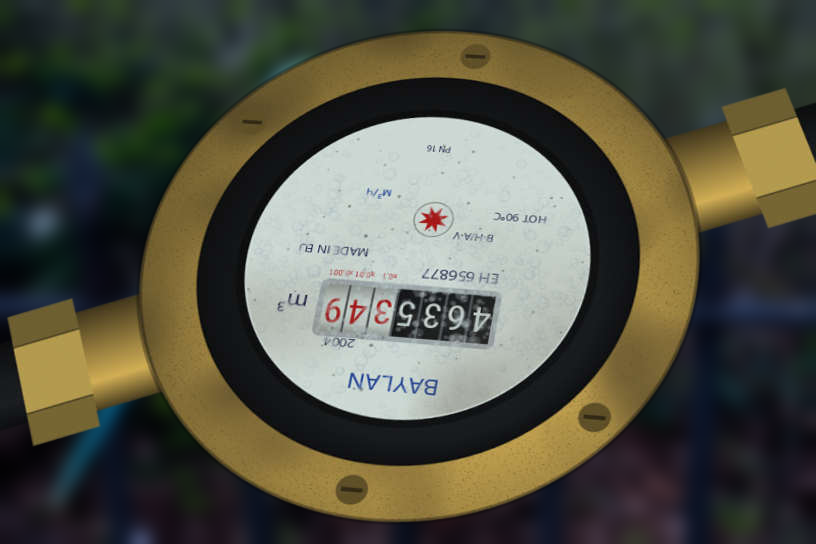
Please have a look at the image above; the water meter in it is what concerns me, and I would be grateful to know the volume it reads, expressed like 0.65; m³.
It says 4635.349; m³
